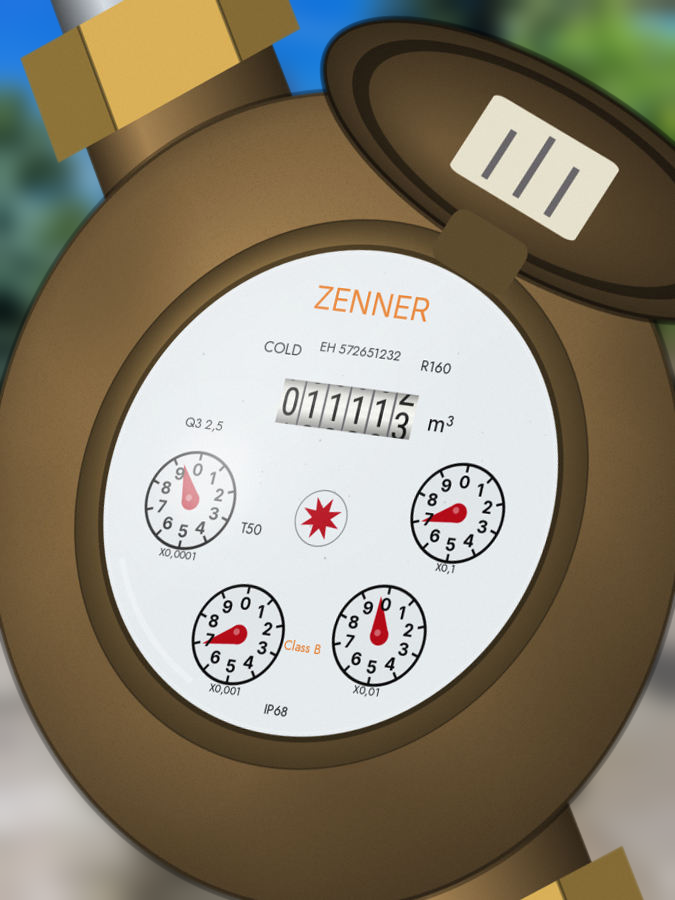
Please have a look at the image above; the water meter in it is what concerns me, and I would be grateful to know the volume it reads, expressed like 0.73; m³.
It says 11112.6969; m³
